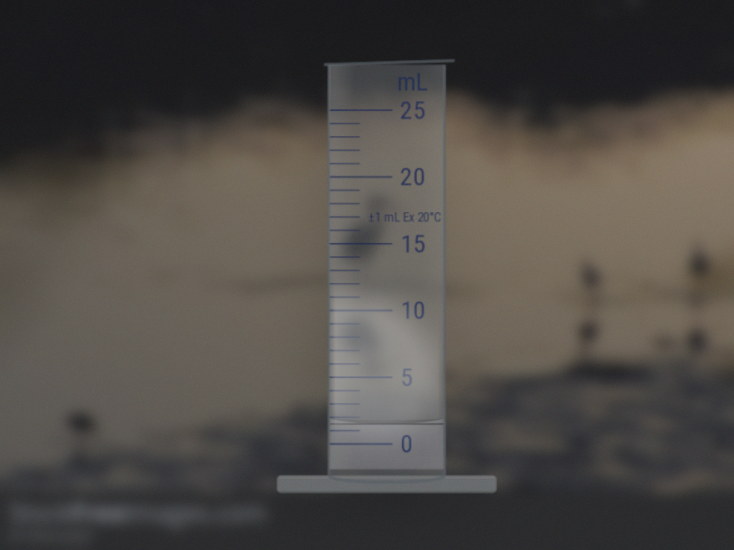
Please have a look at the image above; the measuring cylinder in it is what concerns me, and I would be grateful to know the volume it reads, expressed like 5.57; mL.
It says 1.5; mL
